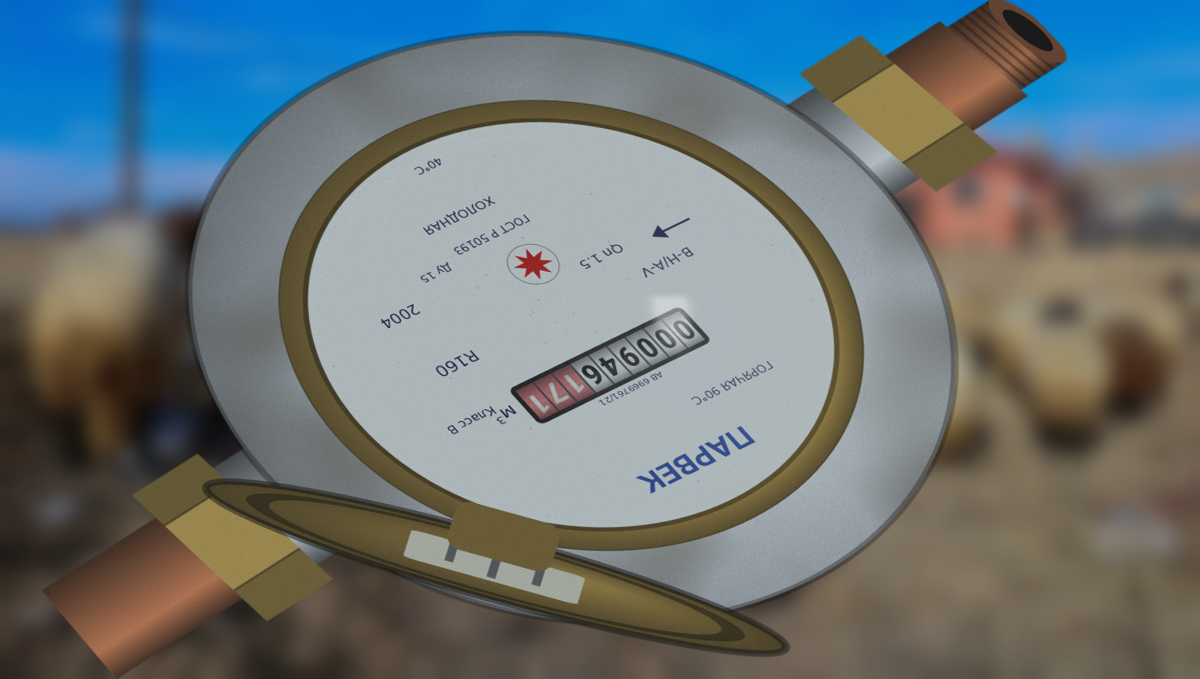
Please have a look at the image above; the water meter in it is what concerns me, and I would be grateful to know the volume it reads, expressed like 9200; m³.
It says 946.171; m³
